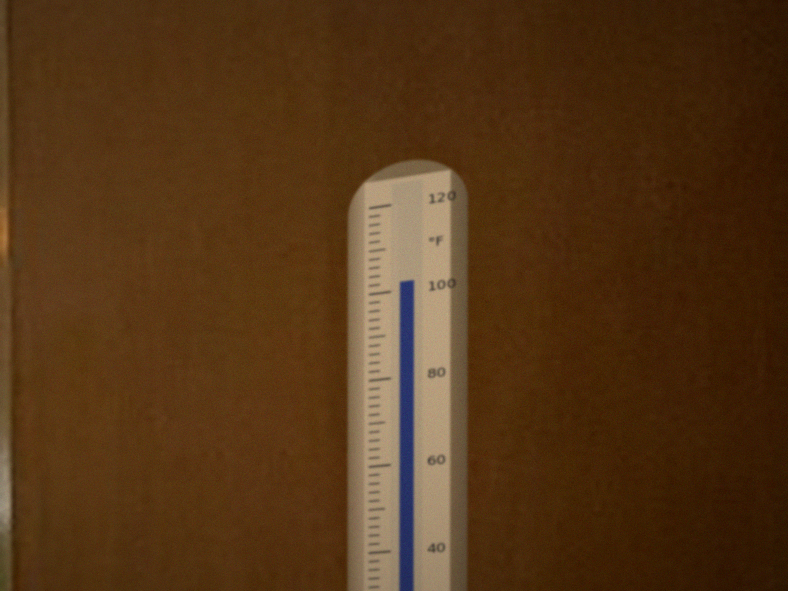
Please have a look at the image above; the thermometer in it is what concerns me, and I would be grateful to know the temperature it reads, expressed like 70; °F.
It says 102; °F
